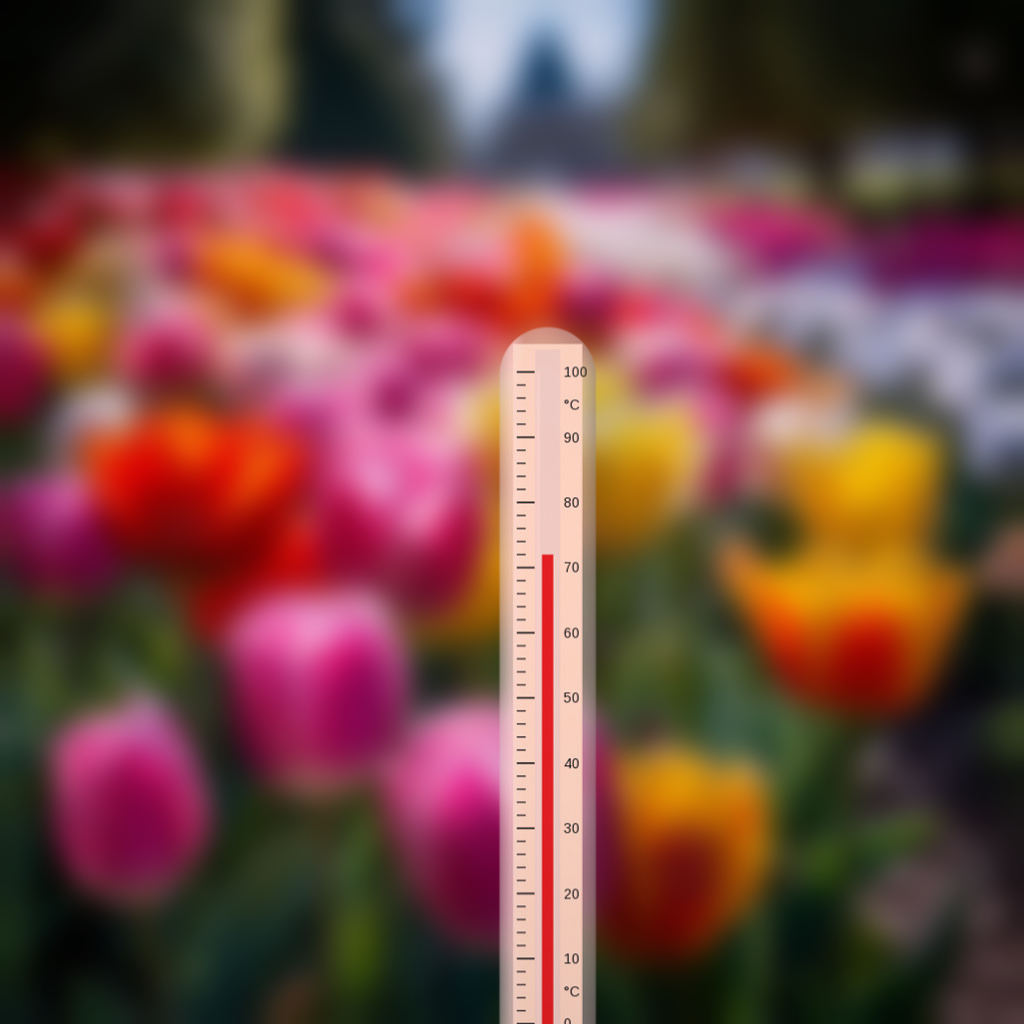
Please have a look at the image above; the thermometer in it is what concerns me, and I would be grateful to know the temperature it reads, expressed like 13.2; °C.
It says 72; °C
